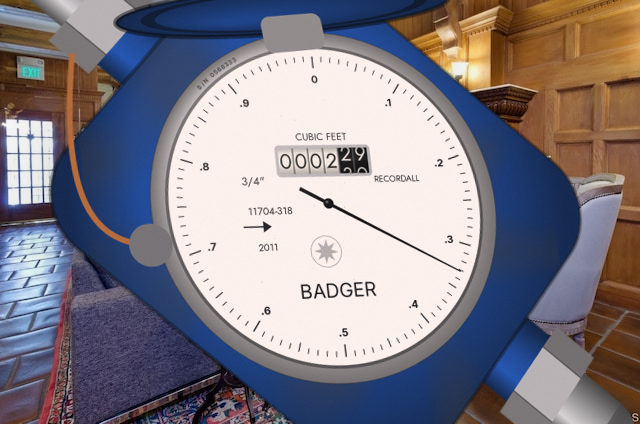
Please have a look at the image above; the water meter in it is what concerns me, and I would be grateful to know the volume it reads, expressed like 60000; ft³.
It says 229.33; ft³
